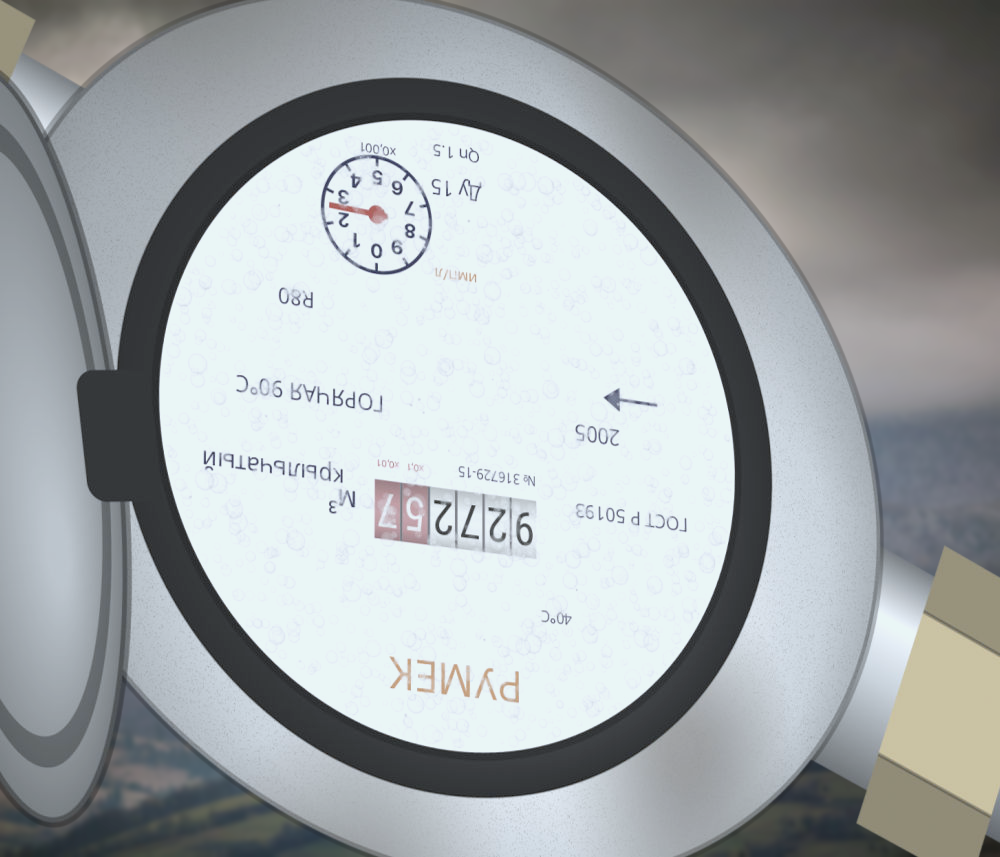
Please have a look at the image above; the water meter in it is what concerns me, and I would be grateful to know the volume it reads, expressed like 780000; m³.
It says 9272.572; m³
